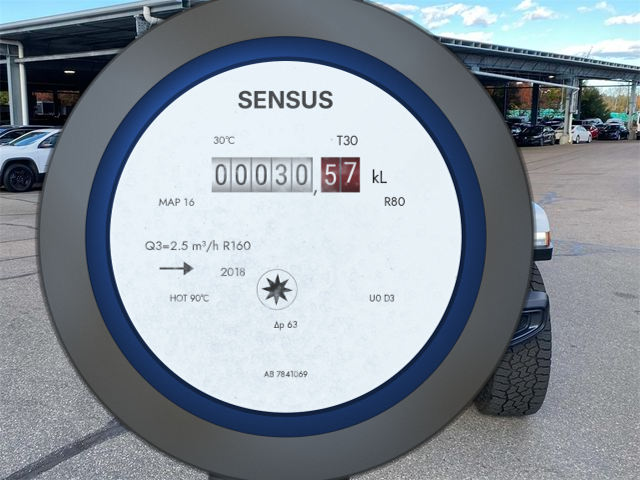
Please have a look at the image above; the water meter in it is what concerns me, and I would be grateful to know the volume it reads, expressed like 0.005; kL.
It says 30.57; kL
